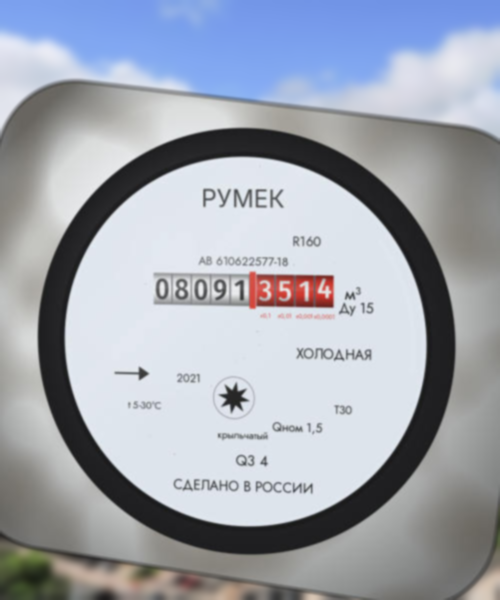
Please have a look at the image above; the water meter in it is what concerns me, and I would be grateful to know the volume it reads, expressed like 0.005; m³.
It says 8091.3514; m³
